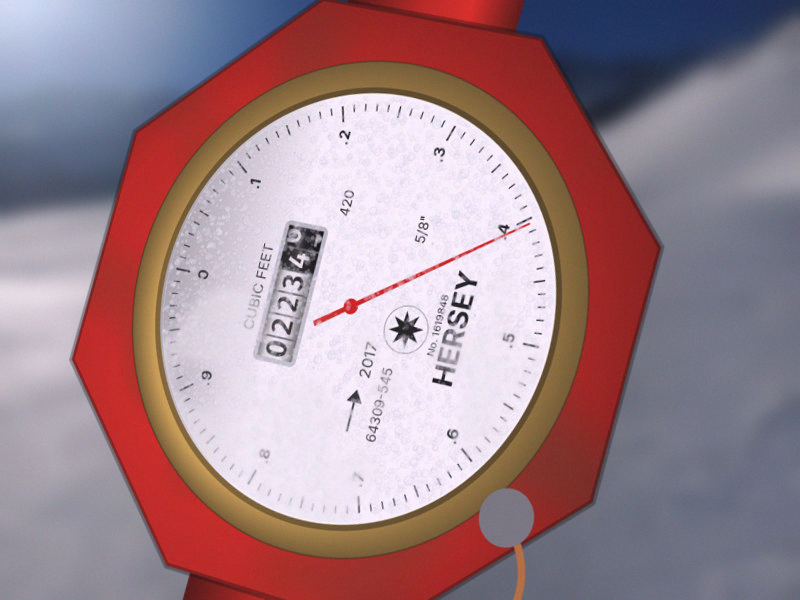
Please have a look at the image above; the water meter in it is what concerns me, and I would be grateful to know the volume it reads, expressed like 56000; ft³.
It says 22346.40; ft³
